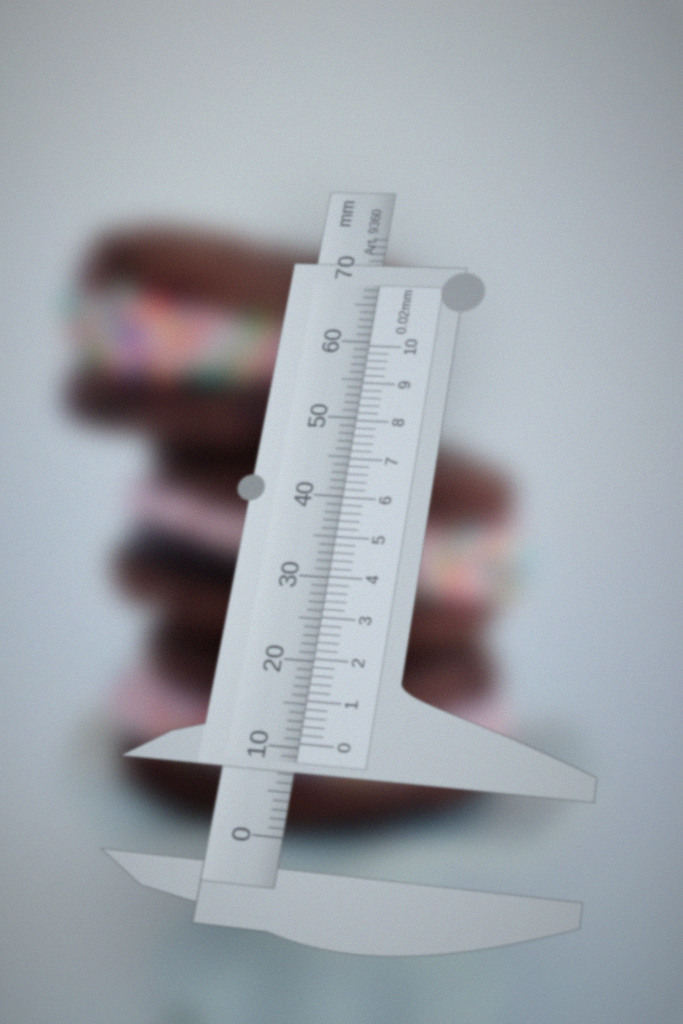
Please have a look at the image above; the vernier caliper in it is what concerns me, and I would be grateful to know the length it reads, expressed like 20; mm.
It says 10.5; mm
